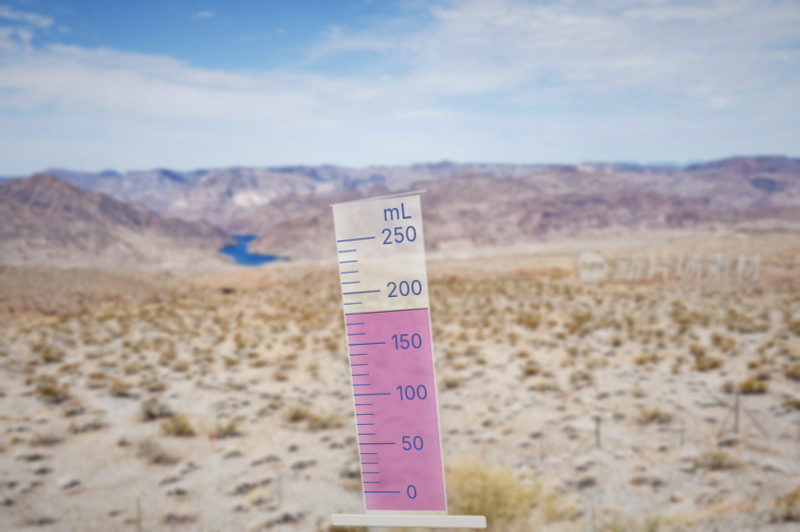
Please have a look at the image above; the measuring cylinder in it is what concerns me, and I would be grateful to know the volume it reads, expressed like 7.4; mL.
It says 180; mL
